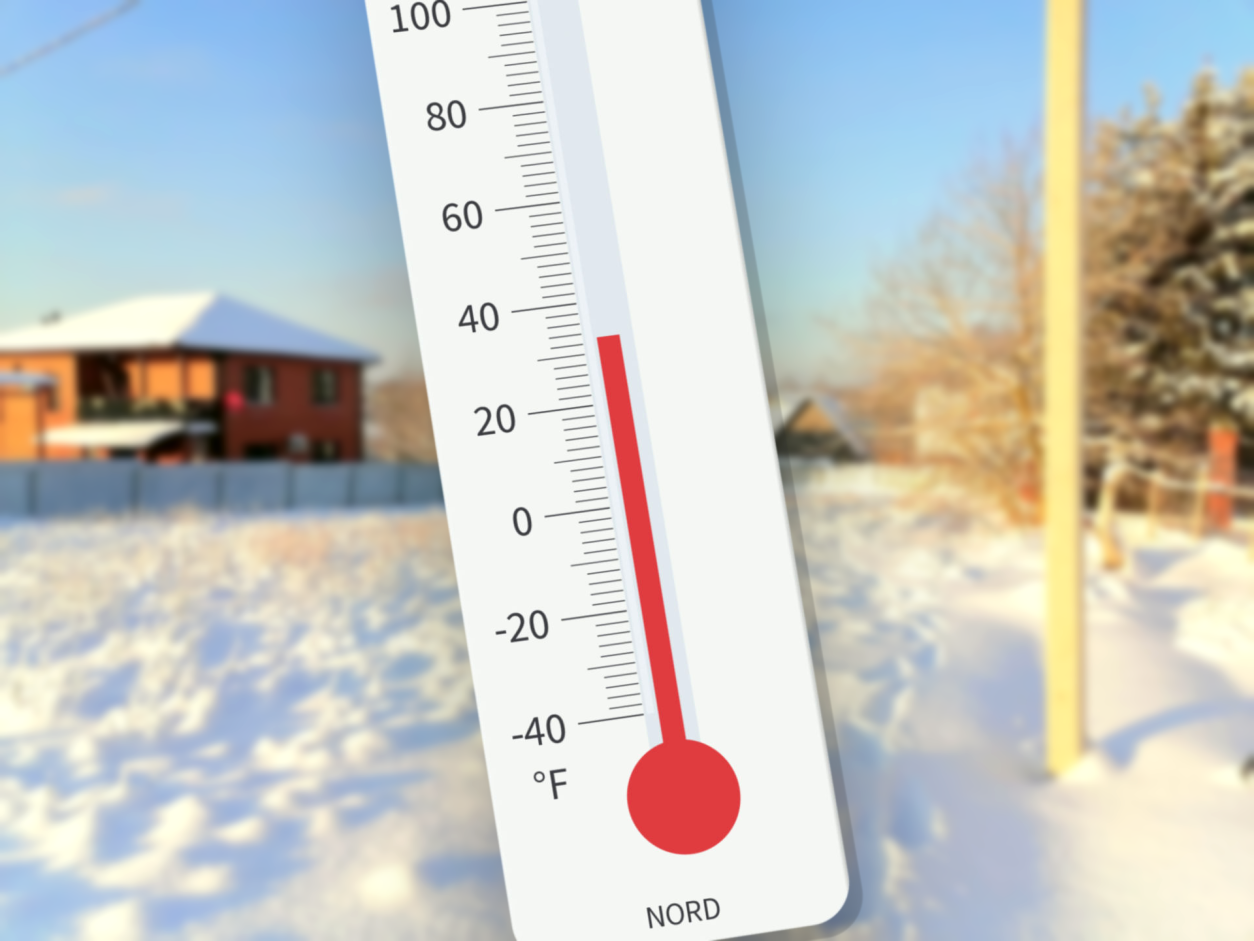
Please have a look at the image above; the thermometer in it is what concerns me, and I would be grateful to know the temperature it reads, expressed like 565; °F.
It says 33; °F
